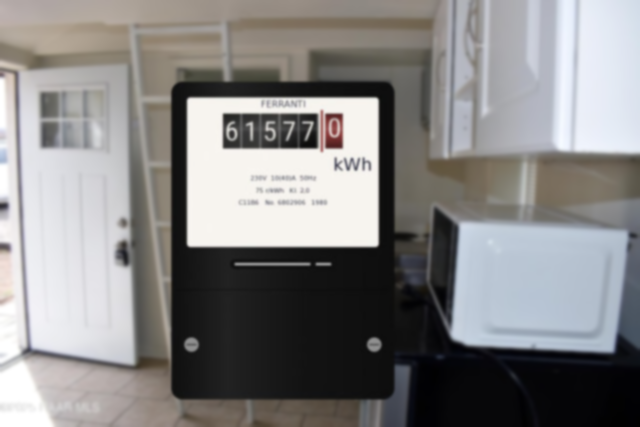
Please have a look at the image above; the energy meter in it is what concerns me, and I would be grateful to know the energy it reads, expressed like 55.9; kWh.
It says 61577.0; kWh
